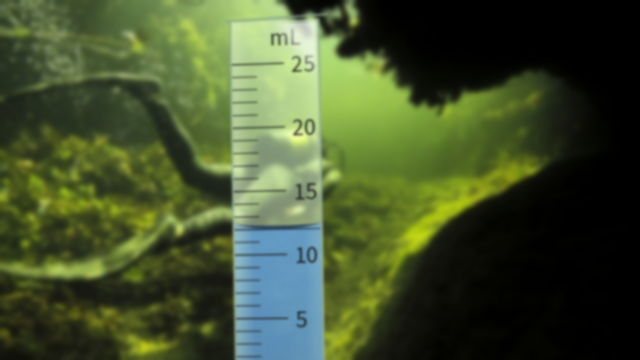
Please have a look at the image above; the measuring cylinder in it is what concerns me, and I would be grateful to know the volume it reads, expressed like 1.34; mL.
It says 12; mL
